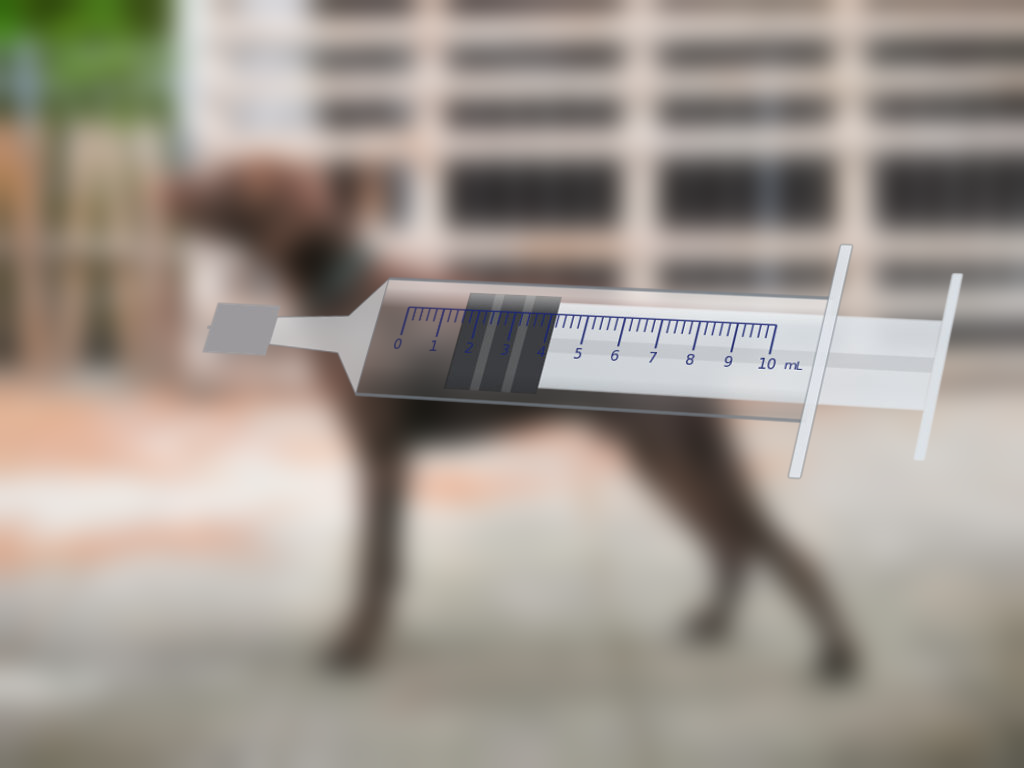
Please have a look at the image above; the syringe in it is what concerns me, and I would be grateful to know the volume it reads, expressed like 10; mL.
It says 1.6; mL
